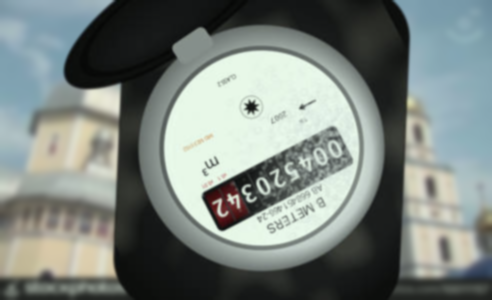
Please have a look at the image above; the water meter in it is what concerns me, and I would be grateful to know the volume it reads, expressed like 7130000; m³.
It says 45203.42; m³
